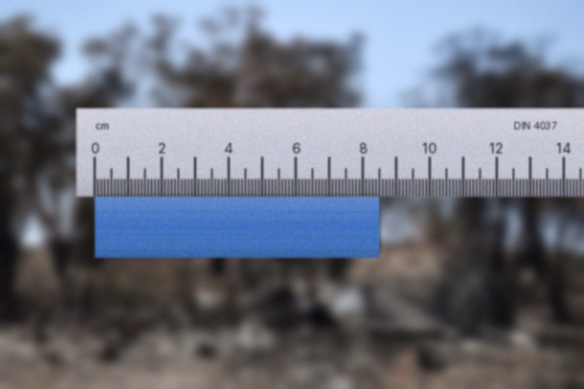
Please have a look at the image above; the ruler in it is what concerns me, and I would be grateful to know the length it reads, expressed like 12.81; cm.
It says 8.5; cm
